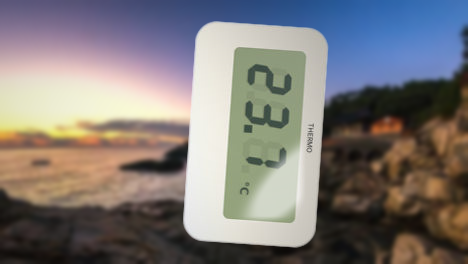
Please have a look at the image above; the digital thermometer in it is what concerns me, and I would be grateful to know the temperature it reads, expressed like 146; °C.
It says 23.7; °C
